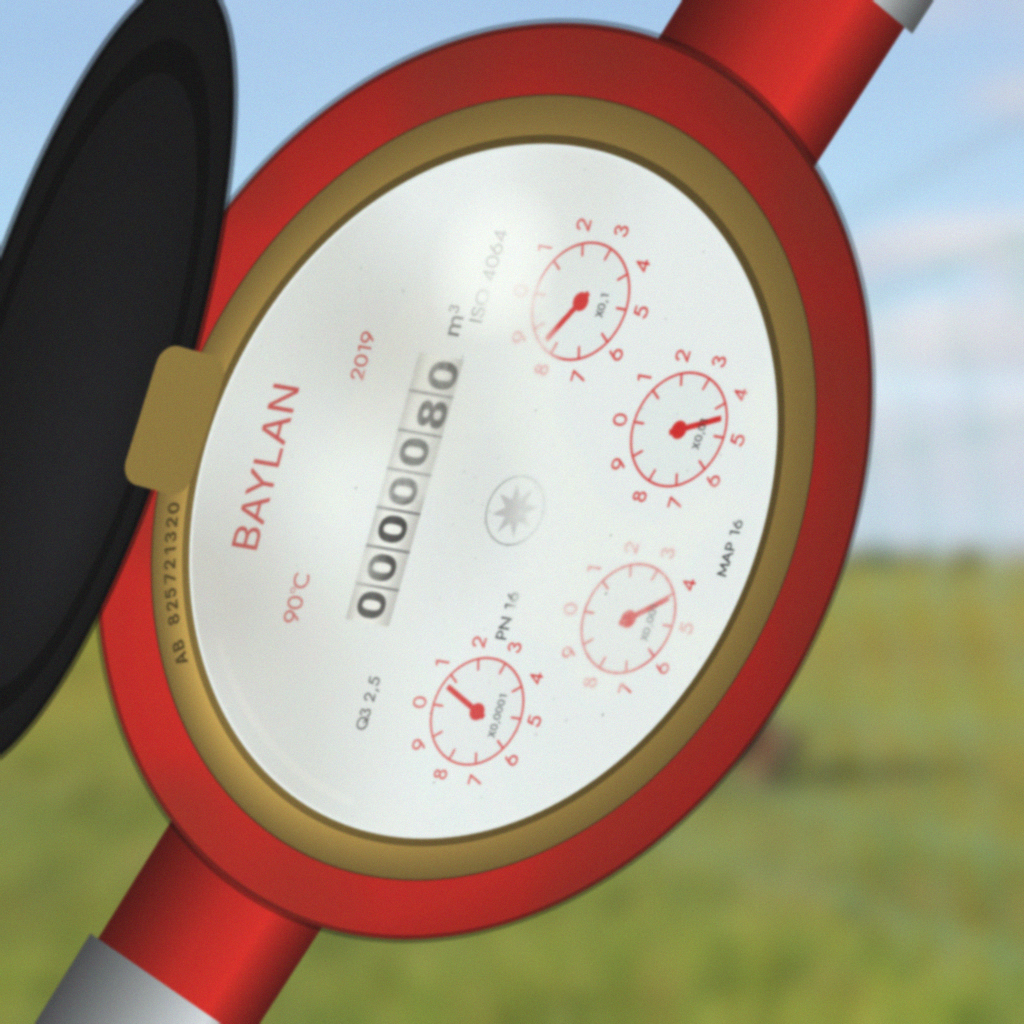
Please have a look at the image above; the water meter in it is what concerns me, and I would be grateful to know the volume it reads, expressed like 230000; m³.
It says 79.8440; m³
